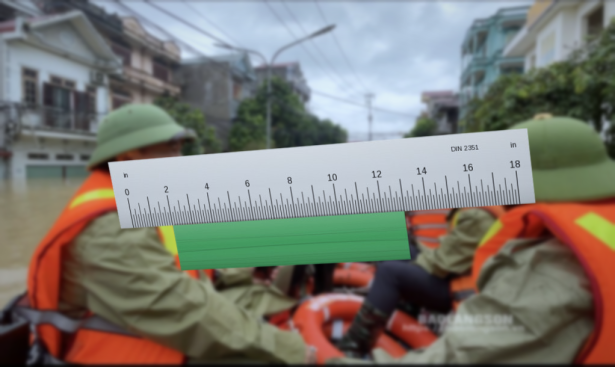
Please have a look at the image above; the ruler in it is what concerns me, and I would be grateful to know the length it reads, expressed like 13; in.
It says 11; in
